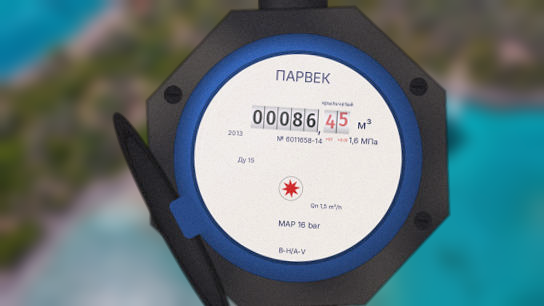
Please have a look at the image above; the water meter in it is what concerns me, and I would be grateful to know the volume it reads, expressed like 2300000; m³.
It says 86.45; m³
